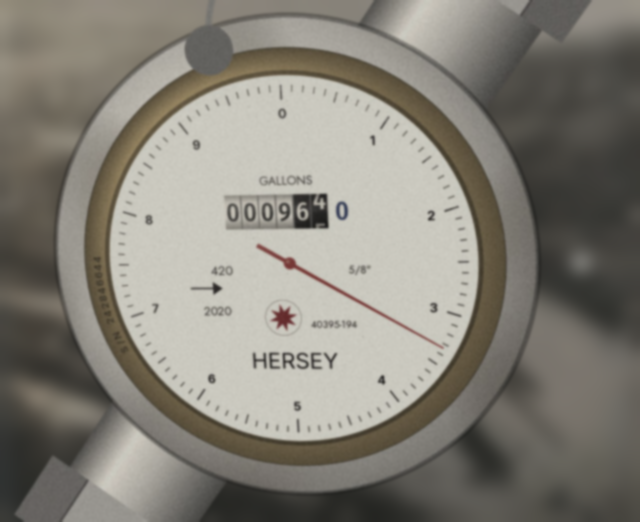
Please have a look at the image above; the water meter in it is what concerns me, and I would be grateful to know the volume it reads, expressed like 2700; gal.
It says 9643.3; gal
